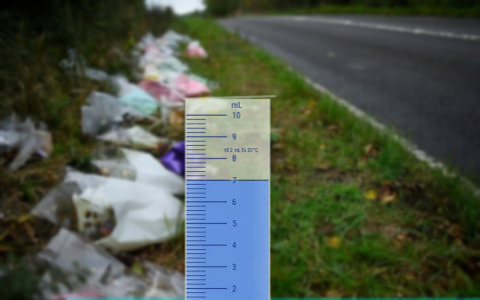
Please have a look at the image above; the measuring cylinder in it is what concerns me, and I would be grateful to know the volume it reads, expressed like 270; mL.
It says 7; mL
